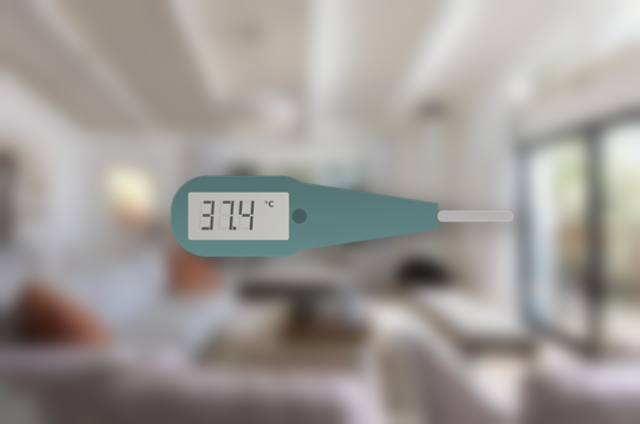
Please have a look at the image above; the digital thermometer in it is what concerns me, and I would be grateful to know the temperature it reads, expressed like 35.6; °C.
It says 37.4; °C
